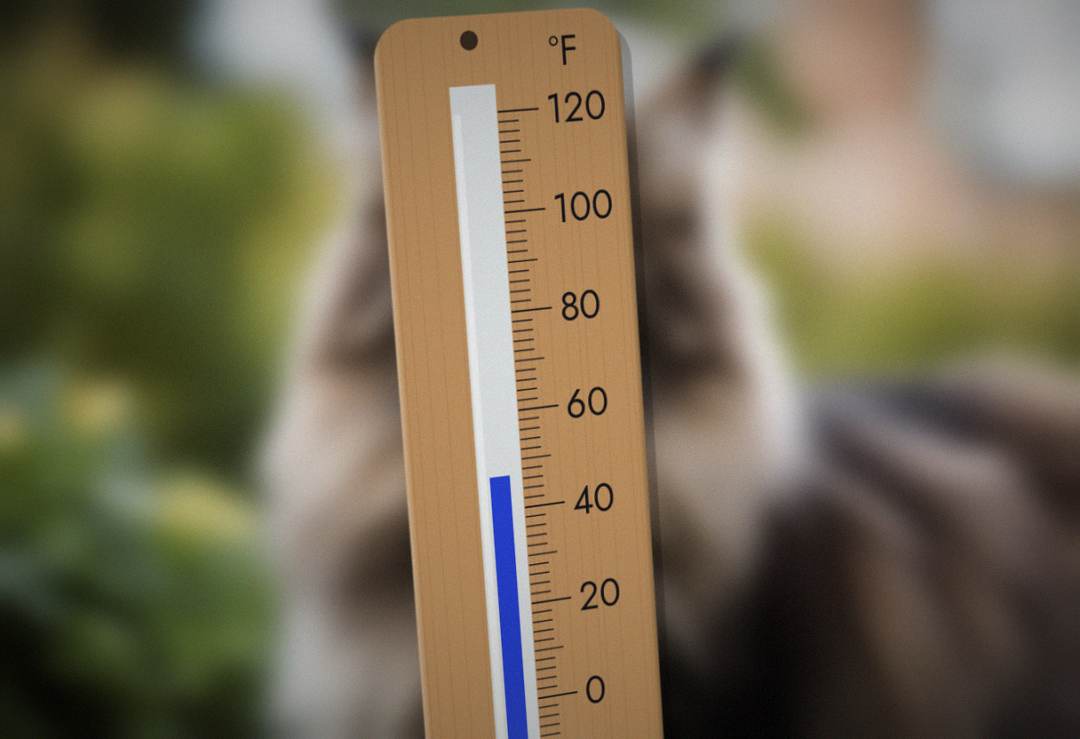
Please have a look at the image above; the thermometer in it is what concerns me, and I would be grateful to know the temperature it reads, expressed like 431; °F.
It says 47; °F
